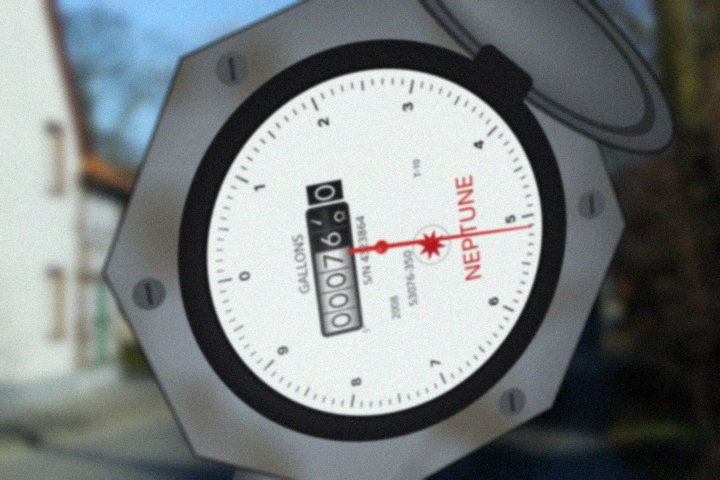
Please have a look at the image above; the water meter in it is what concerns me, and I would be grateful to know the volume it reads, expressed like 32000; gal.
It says 7675.1; gal
